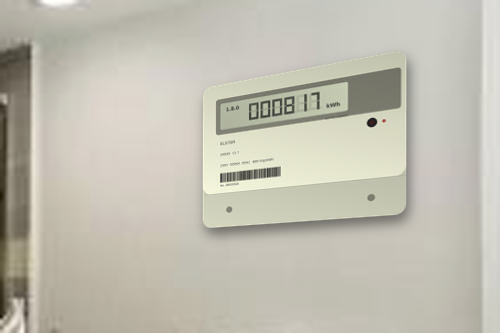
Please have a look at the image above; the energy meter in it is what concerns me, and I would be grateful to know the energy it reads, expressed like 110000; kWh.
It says 817; kWh
